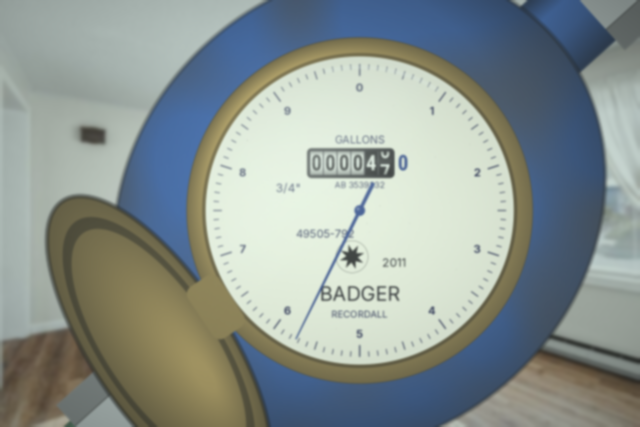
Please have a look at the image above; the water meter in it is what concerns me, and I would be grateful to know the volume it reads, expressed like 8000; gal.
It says 465.7; gal
